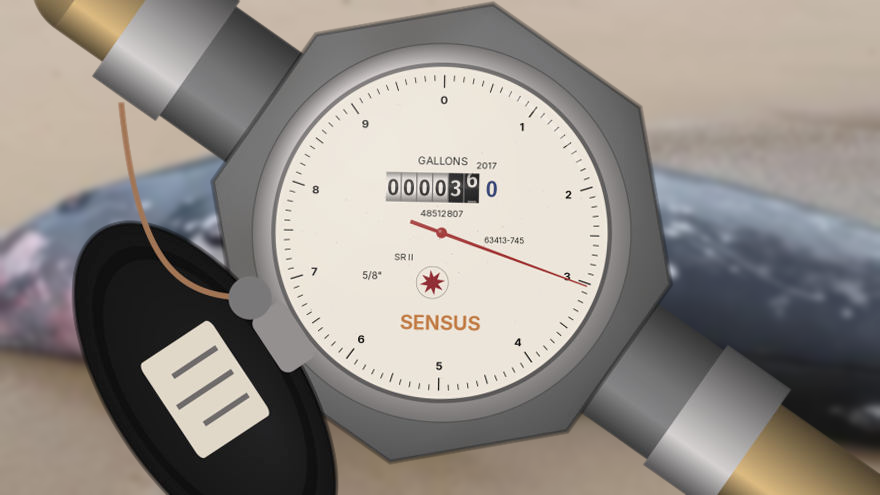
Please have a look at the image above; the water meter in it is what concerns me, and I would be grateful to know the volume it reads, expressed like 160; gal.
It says 363.0; gal
